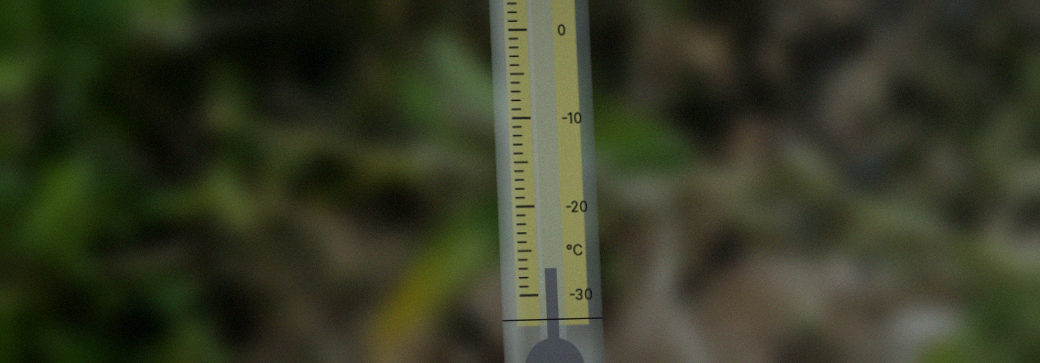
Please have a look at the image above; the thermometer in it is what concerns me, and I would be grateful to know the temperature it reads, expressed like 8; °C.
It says -27; °C
